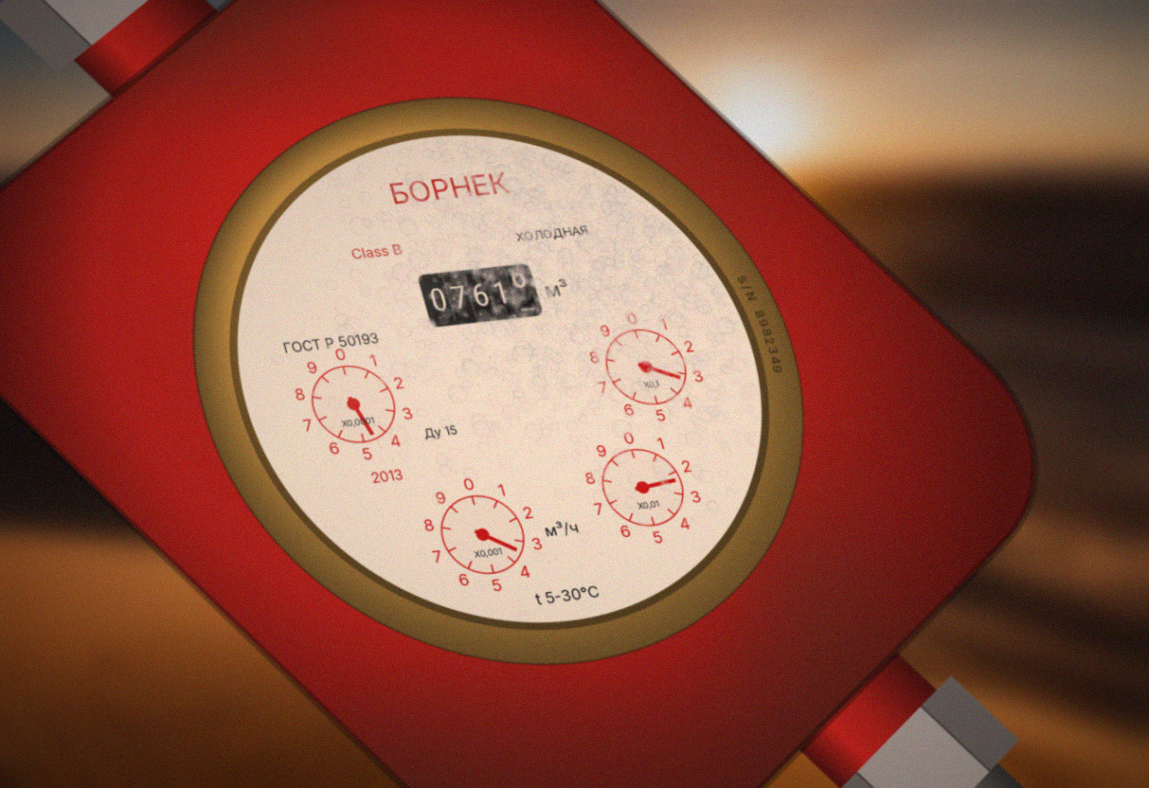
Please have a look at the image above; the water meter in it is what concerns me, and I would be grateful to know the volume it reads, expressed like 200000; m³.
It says 7616.3234; m³
